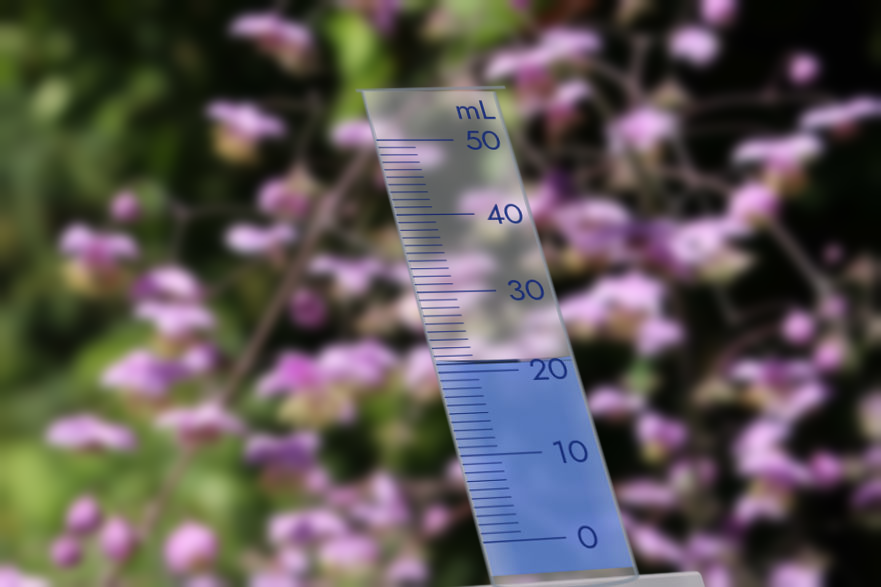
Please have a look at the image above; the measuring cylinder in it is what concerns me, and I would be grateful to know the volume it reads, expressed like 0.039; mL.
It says 21; mL
